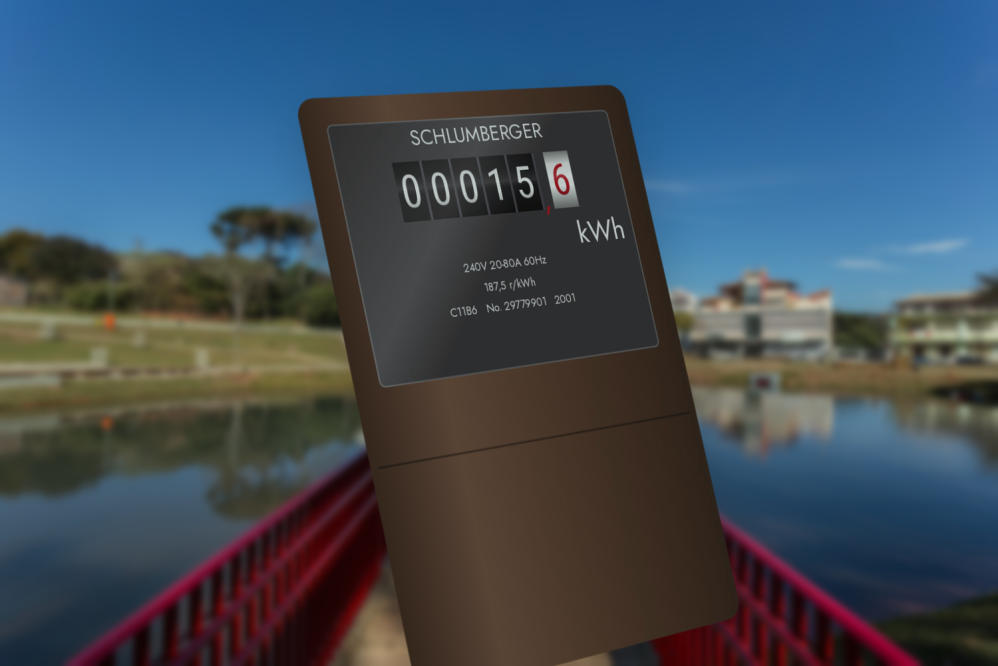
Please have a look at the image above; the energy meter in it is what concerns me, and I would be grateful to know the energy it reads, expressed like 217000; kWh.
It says 15.6; kWh
